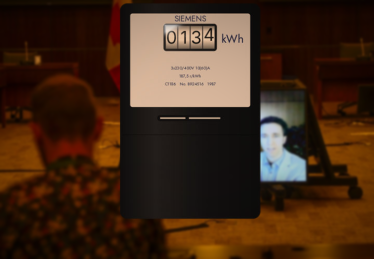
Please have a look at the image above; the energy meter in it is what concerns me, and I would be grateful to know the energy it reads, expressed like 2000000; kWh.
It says 134; kWh
